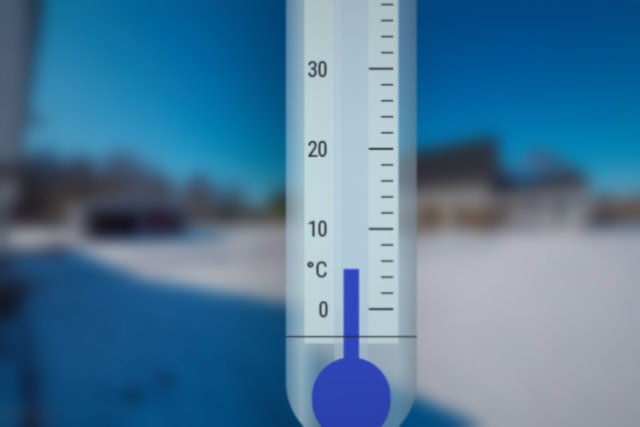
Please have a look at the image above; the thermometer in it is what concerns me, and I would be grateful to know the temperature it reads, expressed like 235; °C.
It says 5; °C
